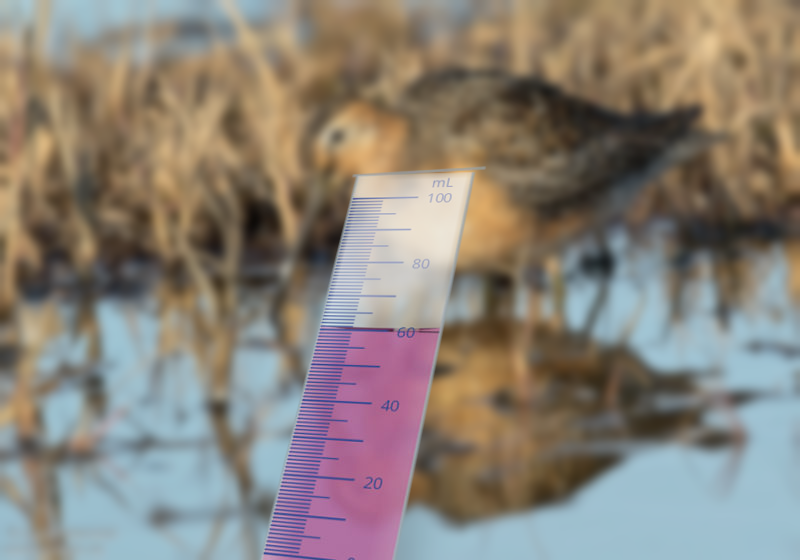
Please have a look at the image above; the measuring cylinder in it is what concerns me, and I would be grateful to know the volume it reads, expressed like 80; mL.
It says 60; mL
